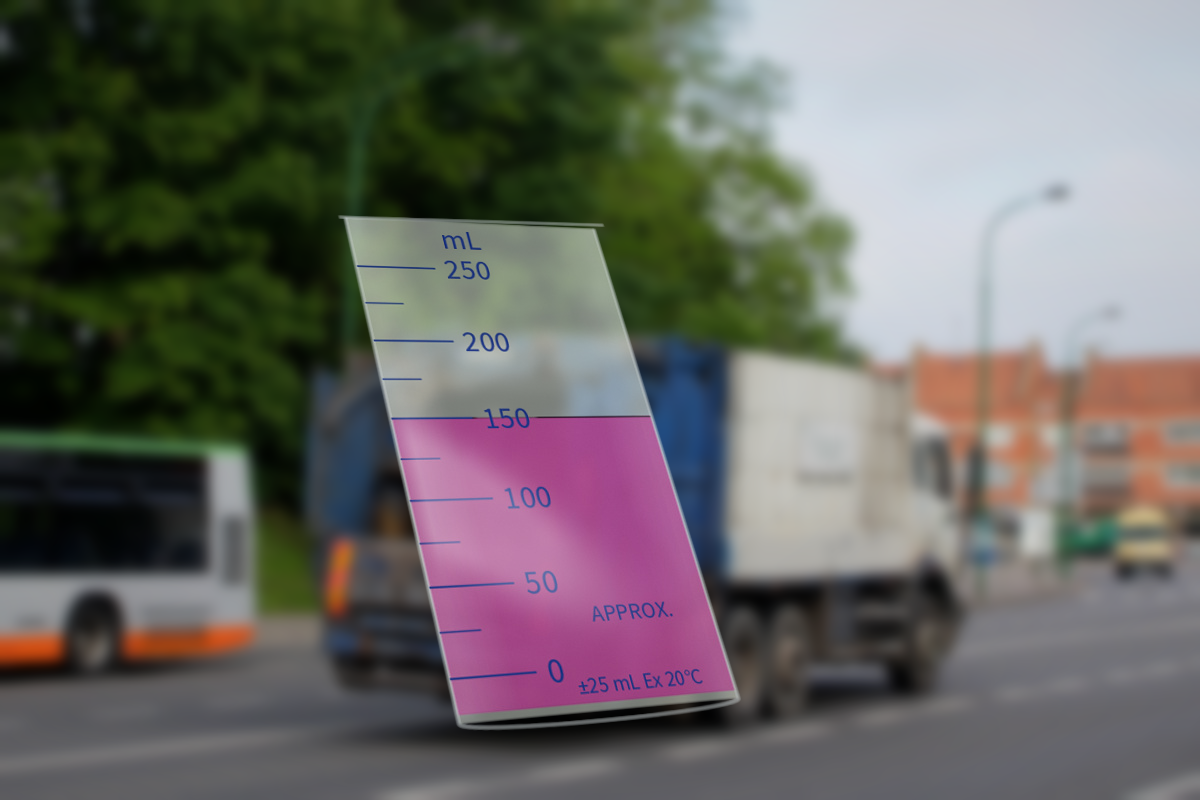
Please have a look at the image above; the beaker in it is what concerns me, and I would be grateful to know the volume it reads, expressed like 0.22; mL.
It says 150; mL
